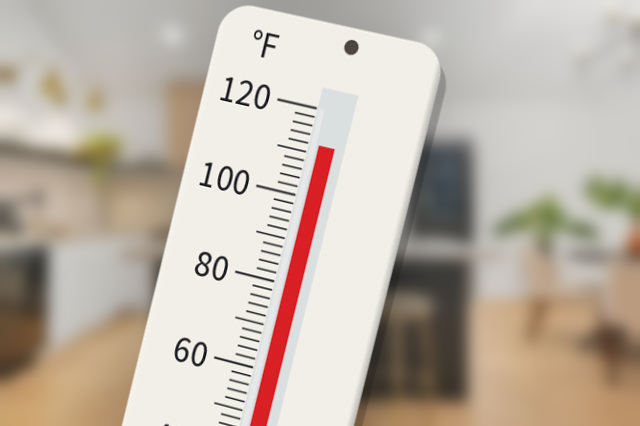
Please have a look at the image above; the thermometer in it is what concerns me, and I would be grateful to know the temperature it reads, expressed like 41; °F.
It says 112; °F
